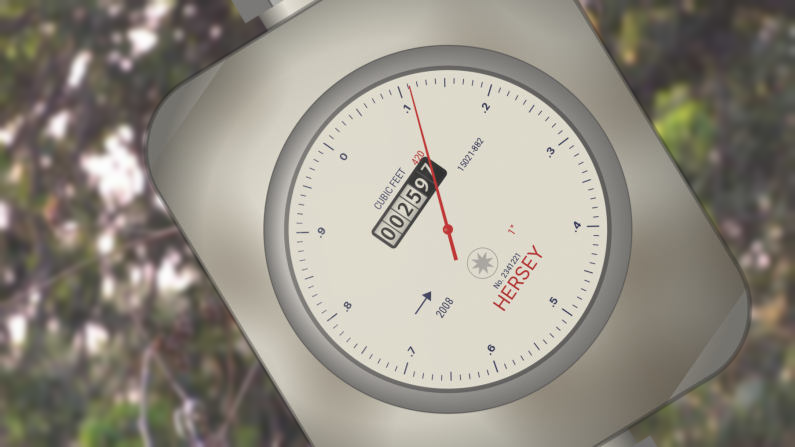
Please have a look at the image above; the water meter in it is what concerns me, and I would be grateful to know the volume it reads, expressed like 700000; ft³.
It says 2597.11; ft³
